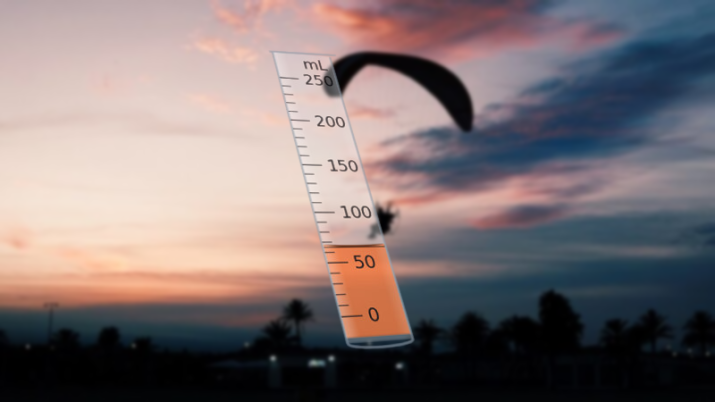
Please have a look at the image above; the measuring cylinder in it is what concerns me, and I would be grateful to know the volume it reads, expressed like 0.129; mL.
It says 65; mL
